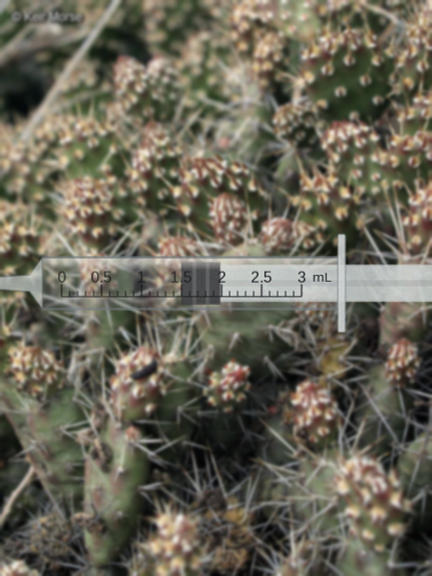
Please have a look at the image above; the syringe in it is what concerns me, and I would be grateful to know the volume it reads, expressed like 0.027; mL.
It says 1.5; mL
